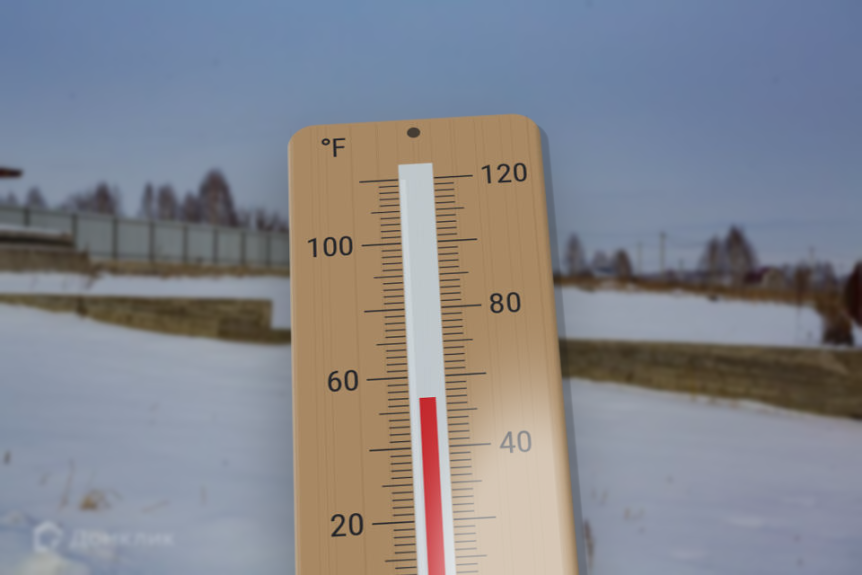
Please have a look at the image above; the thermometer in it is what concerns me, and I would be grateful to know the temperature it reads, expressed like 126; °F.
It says 54; °F
